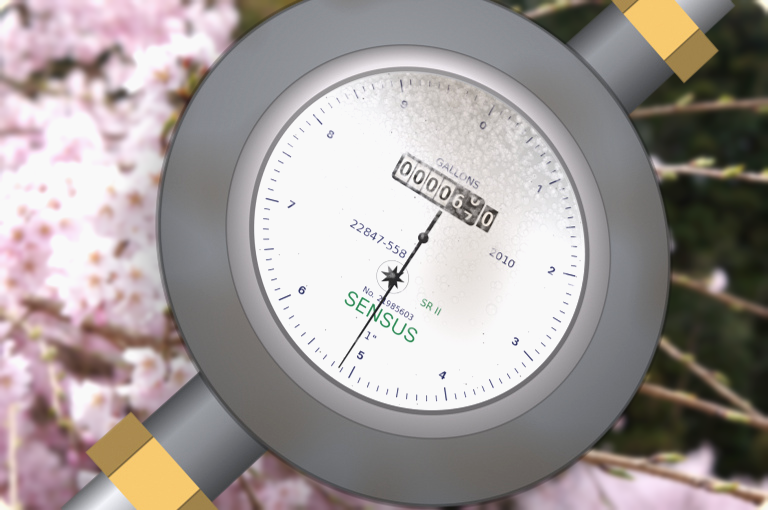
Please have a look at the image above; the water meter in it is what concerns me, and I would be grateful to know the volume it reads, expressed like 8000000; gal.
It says 665.1; gal
